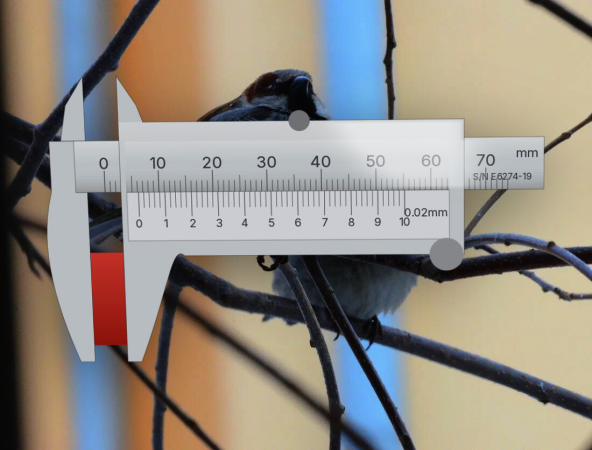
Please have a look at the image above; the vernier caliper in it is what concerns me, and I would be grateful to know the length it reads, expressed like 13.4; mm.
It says 6.2; mm
